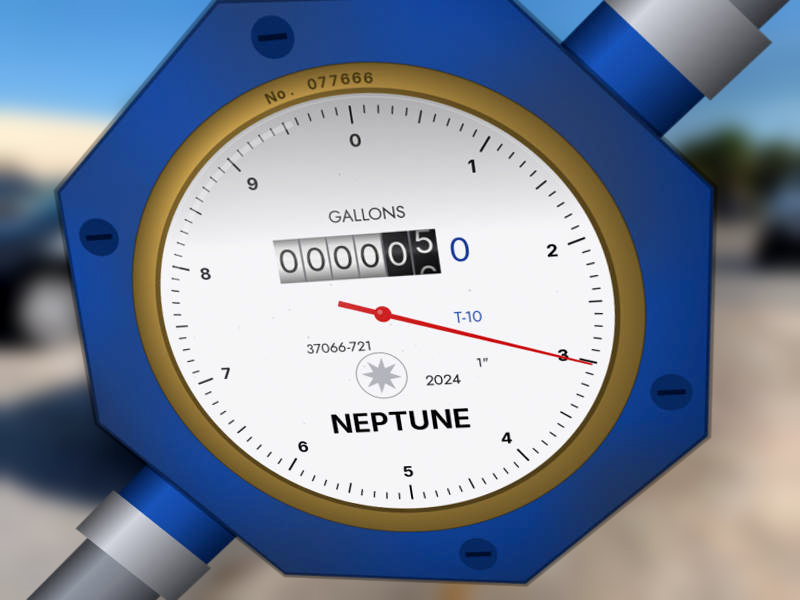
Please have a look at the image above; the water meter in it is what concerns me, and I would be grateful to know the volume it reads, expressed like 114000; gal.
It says 53.0; gal
